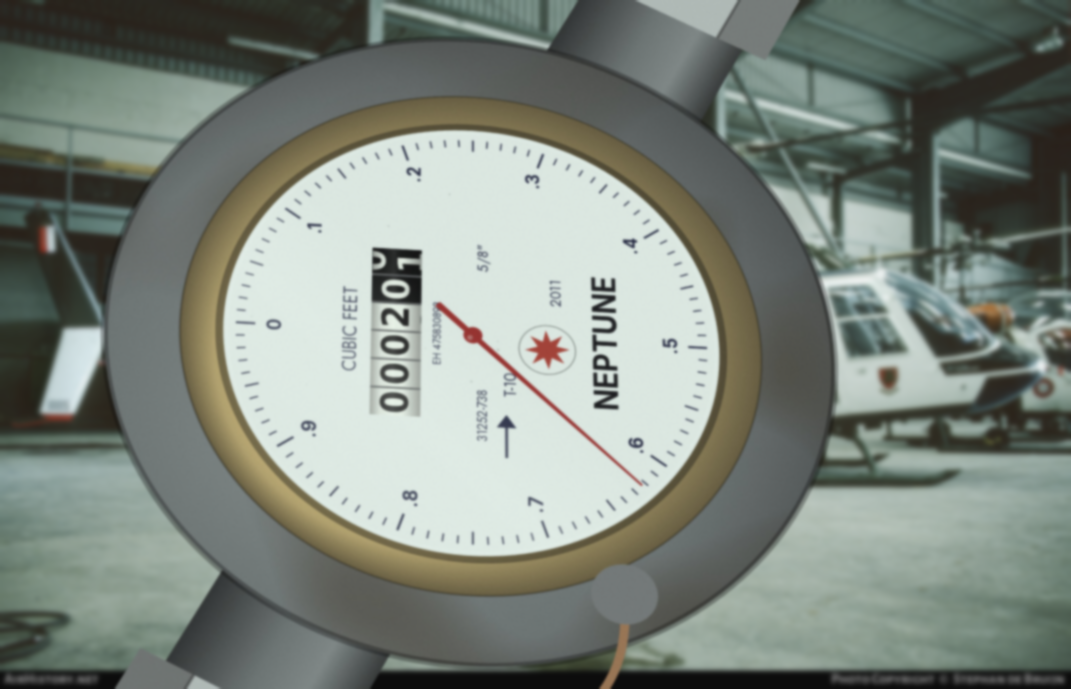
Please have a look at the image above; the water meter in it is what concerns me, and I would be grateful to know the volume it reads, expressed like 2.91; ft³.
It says 200.62; ft³
